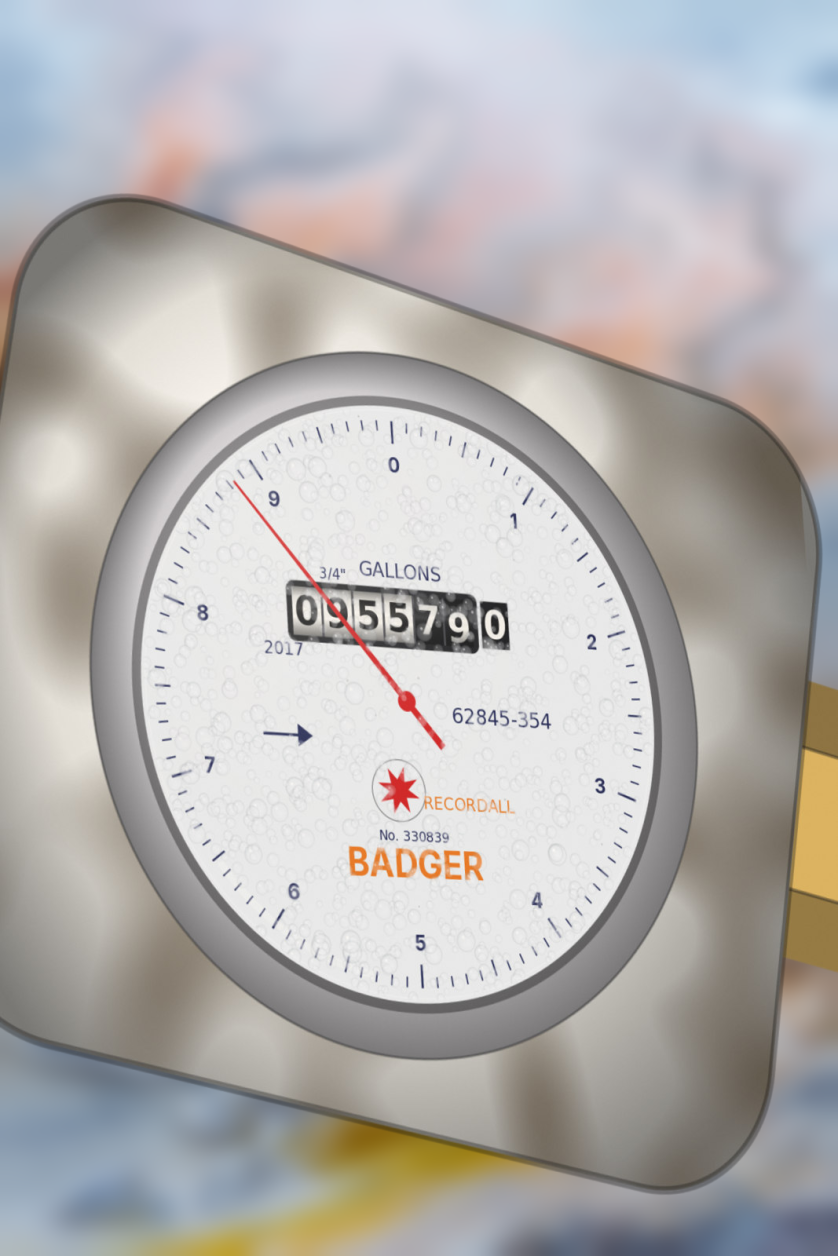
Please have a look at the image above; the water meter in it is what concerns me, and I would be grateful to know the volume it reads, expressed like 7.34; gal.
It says 955788.8; gal
